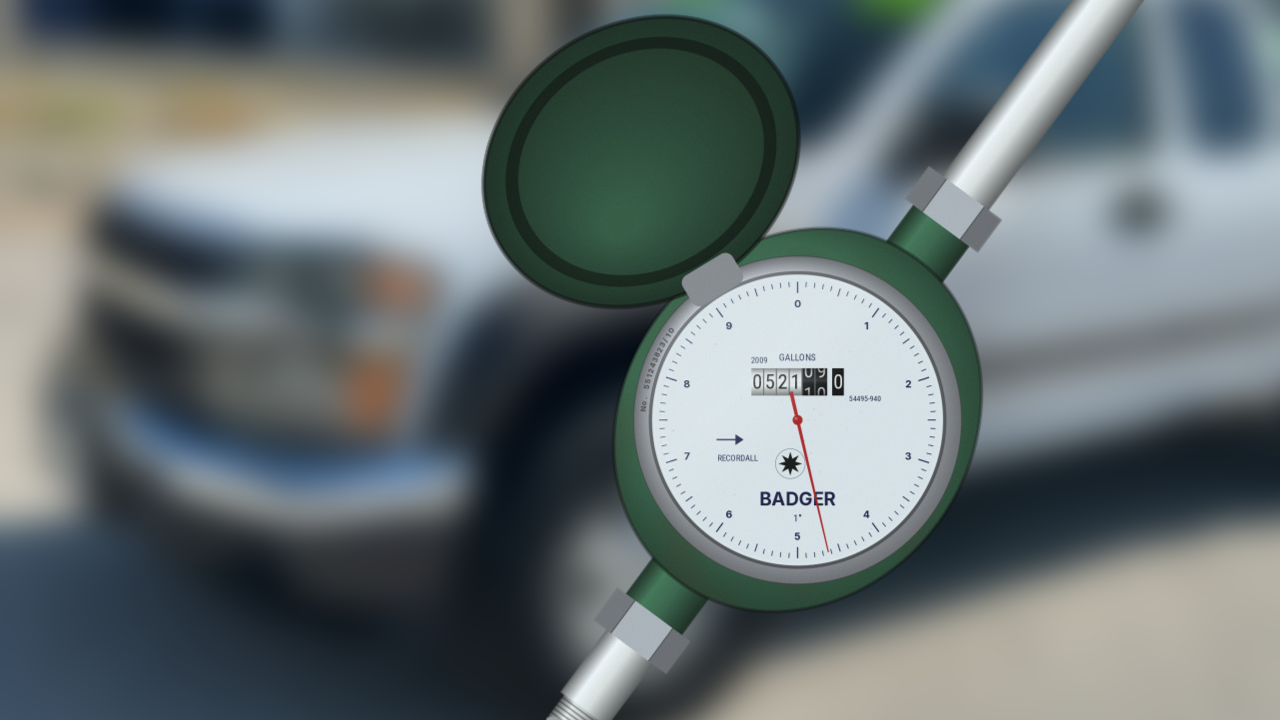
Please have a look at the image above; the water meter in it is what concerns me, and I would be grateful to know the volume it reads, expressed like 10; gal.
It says 521094.6; gal
